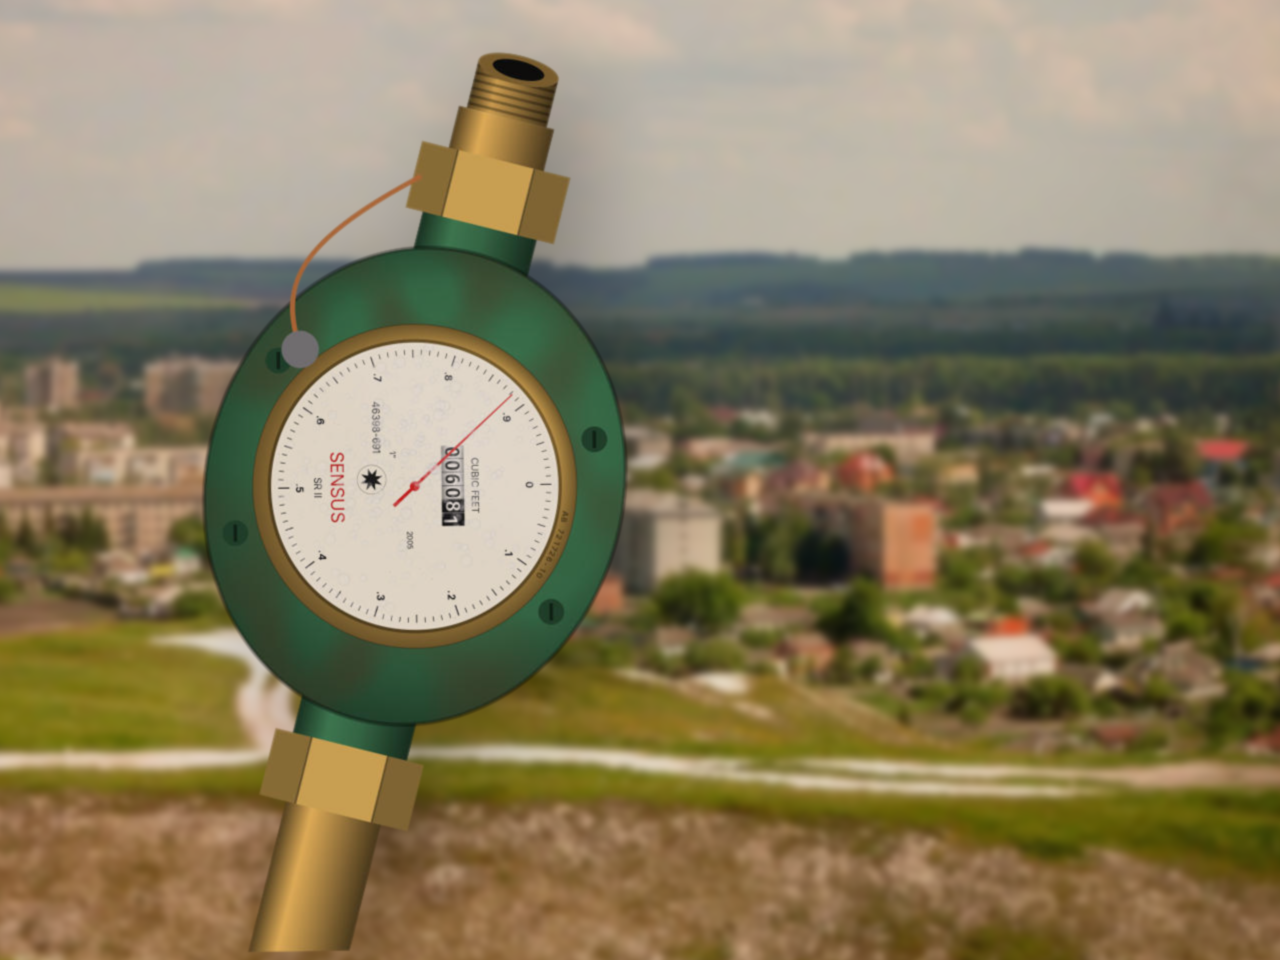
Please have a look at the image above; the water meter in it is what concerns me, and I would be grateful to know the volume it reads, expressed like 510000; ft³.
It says 6080.88; ft³
